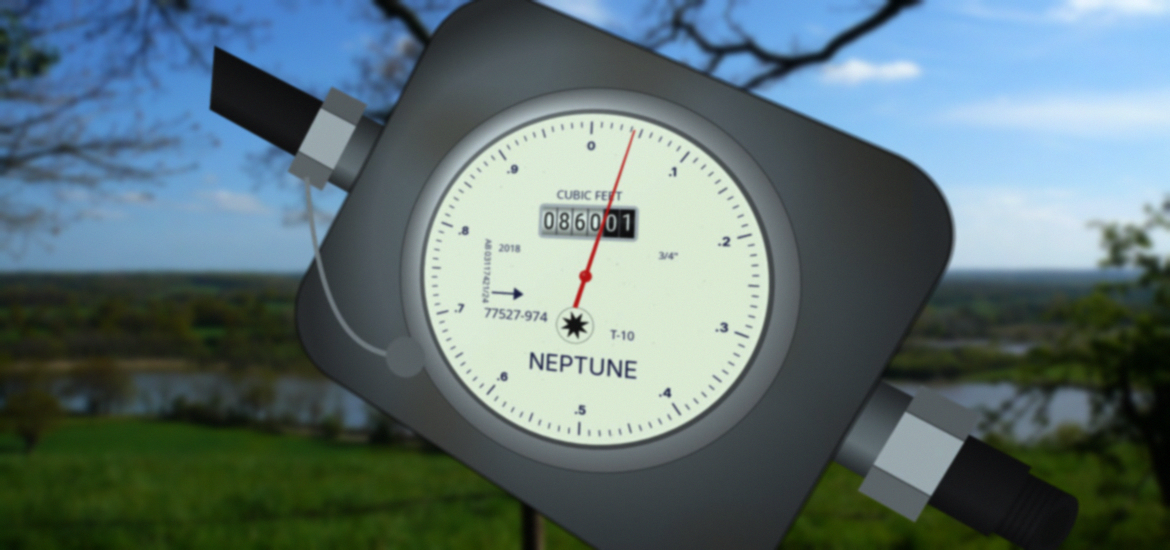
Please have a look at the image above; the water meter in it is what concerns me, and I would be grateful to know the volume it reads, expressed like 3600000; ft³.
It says 86001.04; ft³
